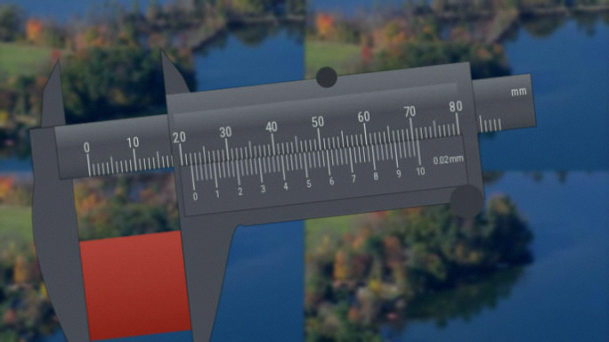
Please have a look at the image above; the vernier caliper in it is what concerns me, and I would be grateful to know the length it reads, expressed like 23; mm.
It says 22.0; mm
